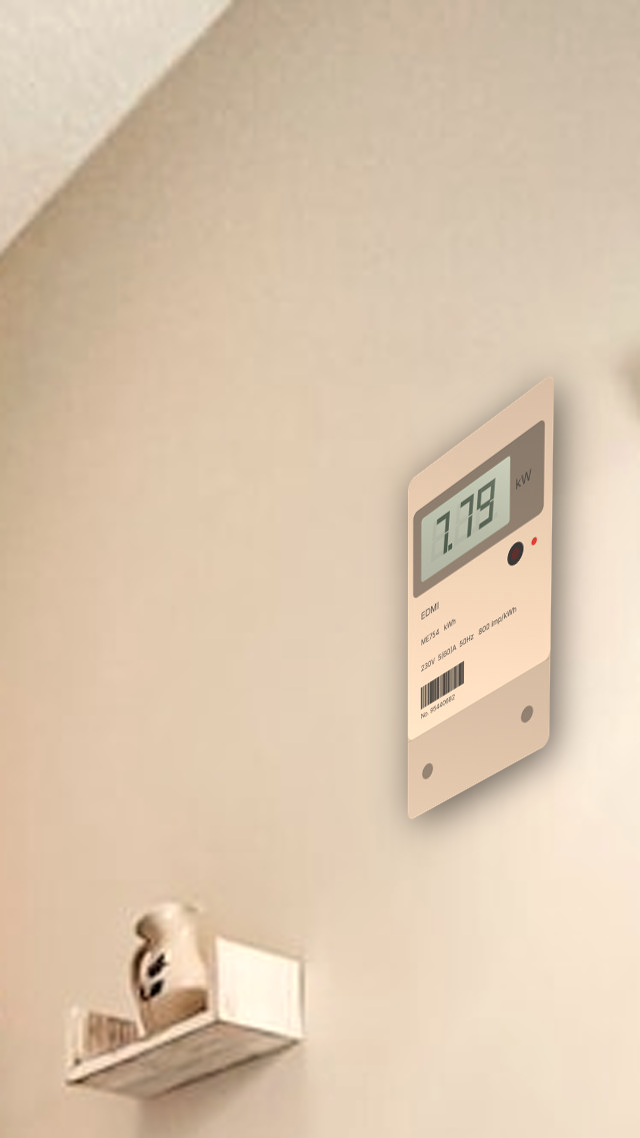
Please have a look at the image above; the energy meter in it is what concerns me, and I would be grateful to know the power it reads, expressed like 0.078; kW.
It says 7.79; kW
